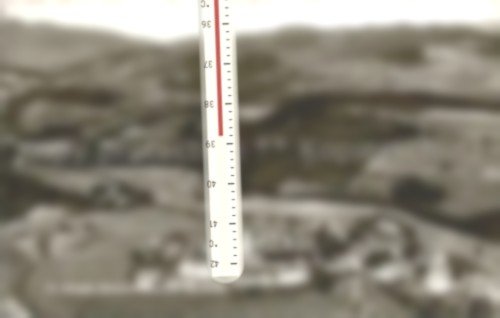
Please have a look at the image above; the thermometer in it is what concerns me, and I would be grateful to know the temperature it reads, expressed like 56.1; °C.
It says 38.8; °C
